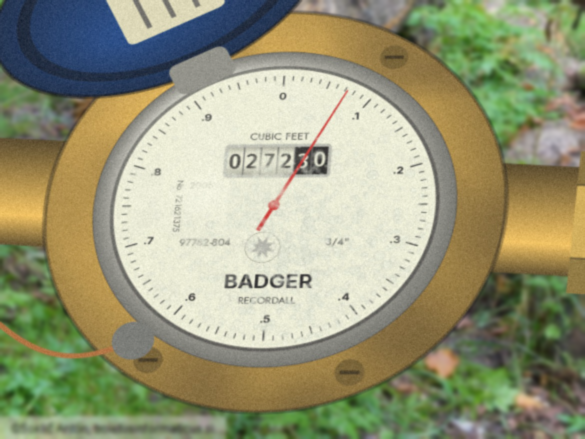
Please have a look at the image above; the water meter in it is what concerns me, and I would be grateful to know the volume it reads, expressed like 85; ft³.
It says 27230.07; ft³
